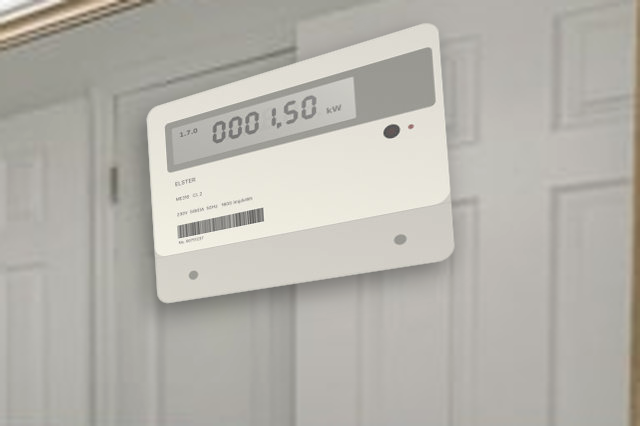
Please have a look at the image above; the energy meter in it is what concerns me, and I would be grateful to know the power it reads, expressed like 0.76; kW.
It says 1.50; kW
